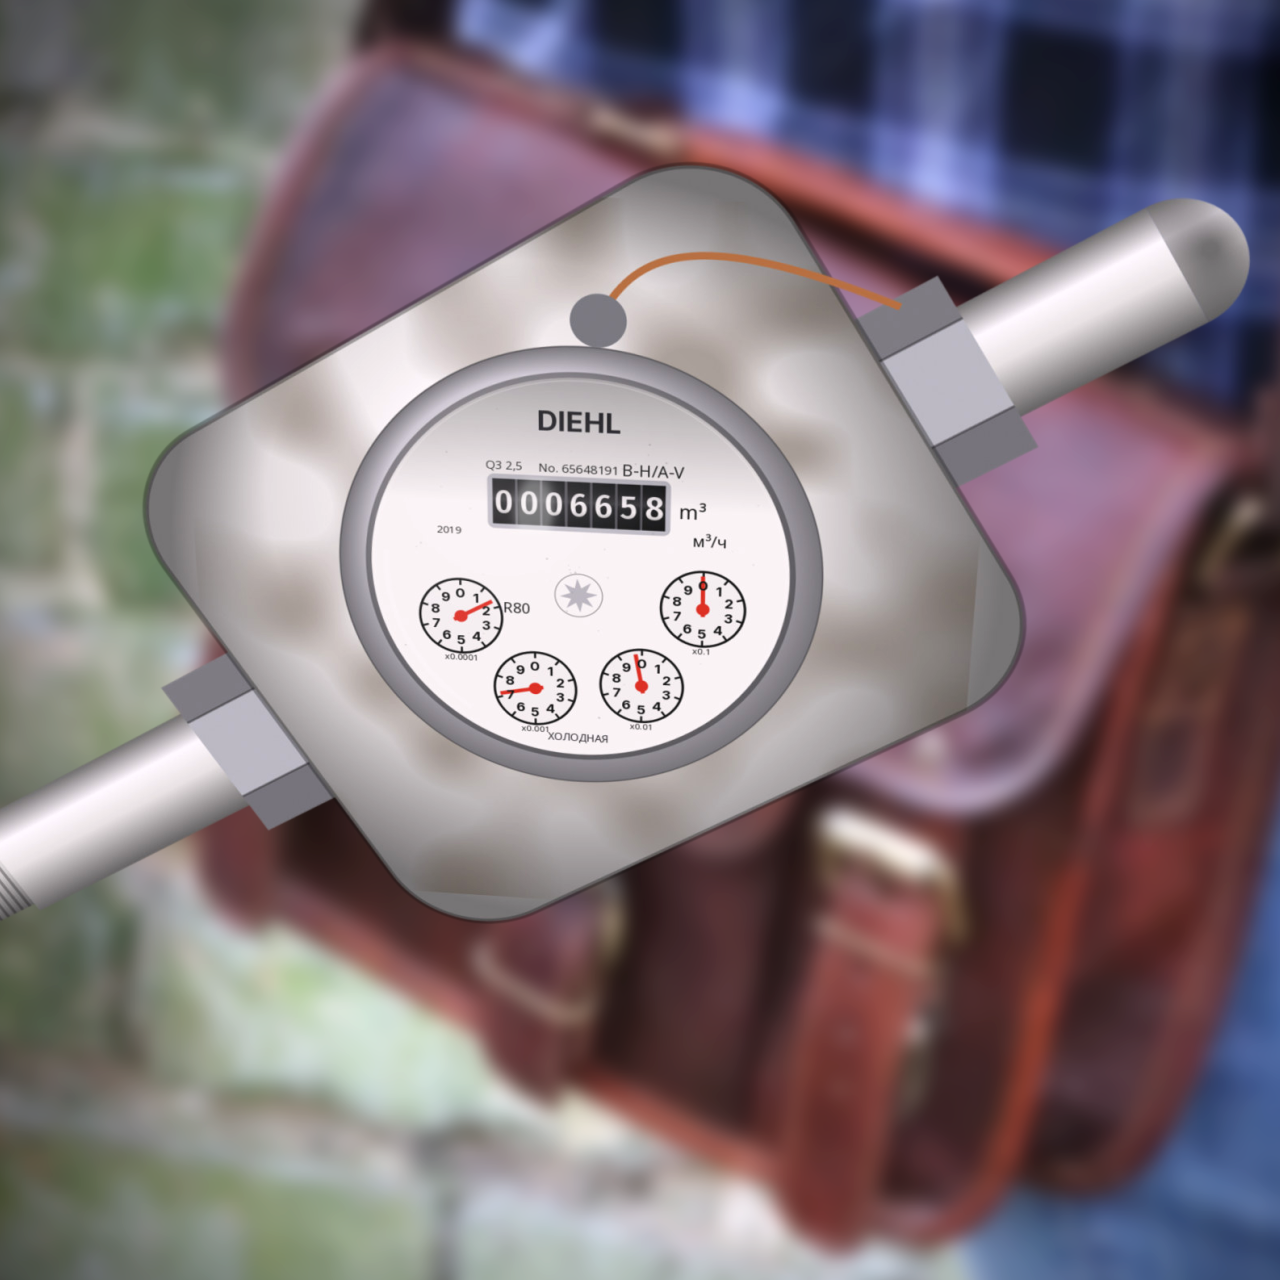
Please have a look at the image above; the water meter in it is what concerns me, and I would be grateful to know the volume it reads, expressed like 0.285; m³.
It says 6657.9971; m³
